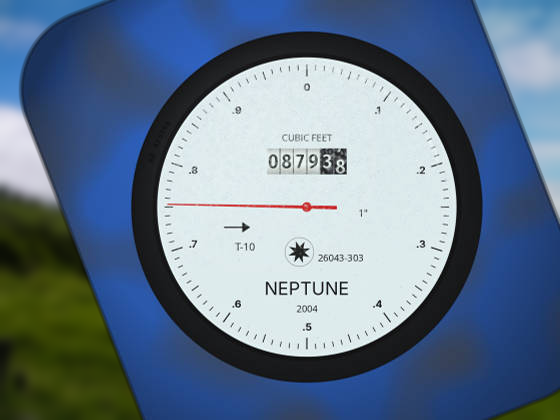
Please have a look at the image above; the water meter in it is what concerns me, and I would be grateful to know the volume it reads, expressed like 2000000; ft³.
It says 87937.75; ft³
